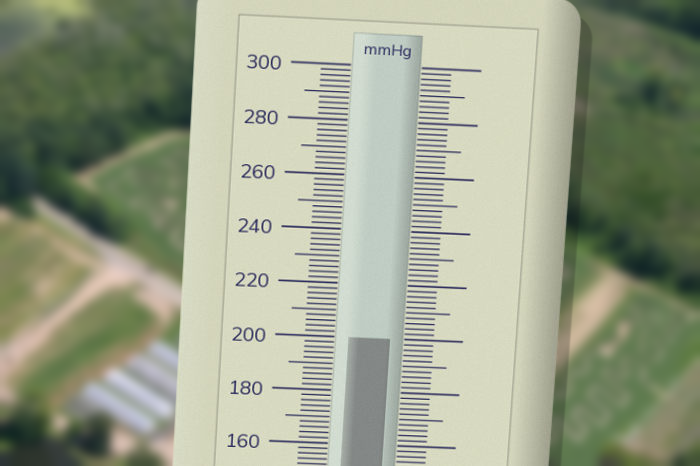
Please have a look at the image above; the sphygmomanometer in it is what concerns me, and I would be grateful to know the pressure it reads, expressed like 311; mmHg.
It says 200; mmHg
